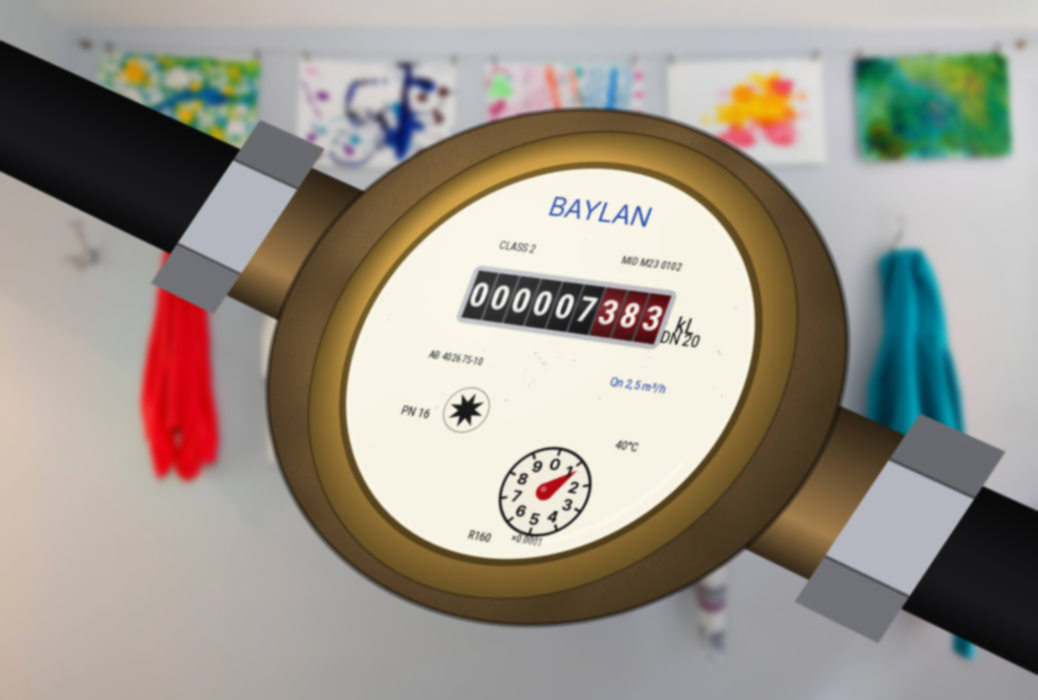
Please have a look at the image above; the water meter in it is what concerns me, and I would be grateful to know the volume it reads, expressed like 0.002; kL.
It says 7.3831; kL
